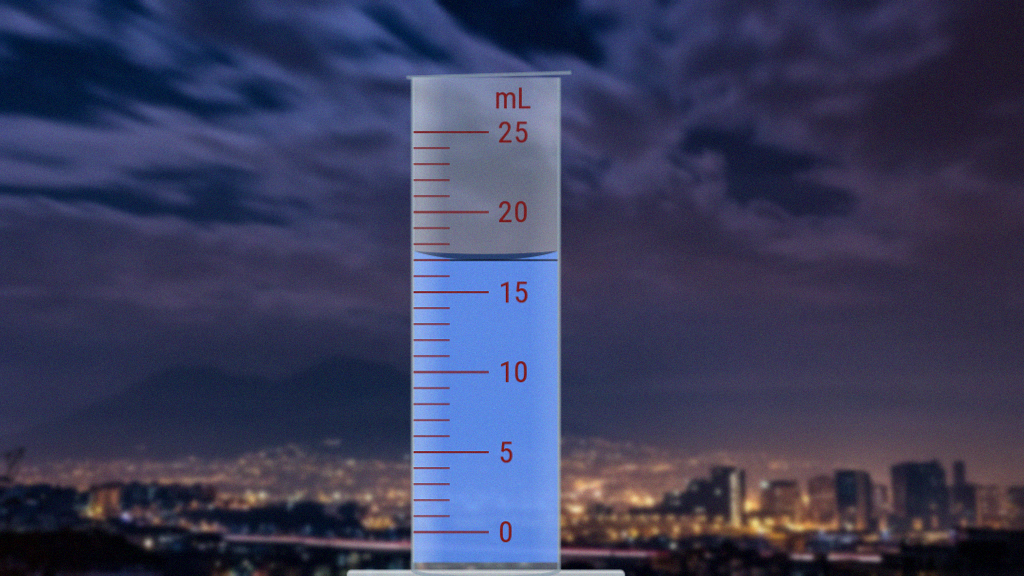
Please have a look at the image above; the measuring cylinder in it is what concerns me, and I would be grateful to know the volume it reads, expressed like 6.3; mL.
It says 17; mL
